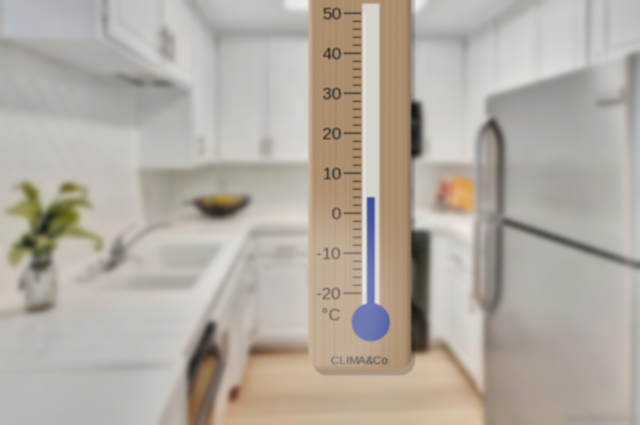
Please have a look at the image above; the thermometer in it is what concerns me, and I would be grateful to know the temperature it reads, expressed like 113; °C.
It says 4; °C
